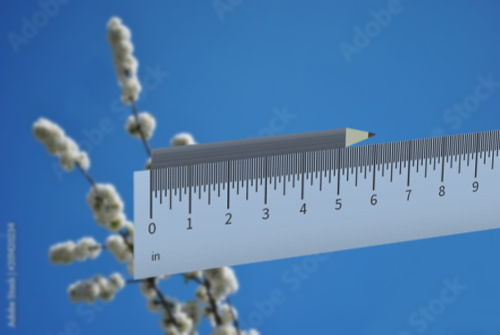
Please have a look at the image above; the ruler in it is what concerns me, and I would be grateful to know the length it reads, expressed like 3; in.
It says 6; in
